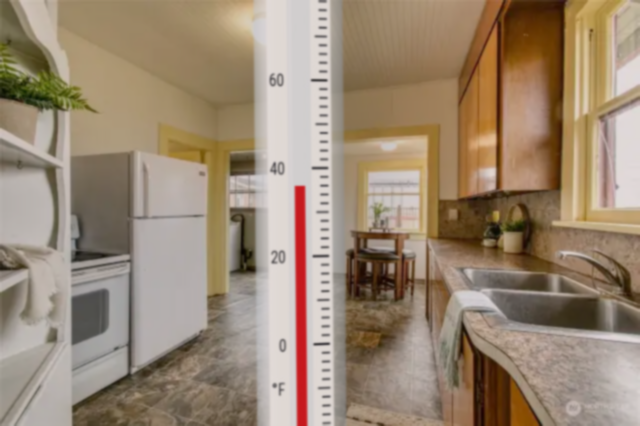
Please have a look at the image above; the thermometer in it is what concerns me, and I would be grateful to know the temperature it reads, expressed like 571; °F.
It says 36; °F
